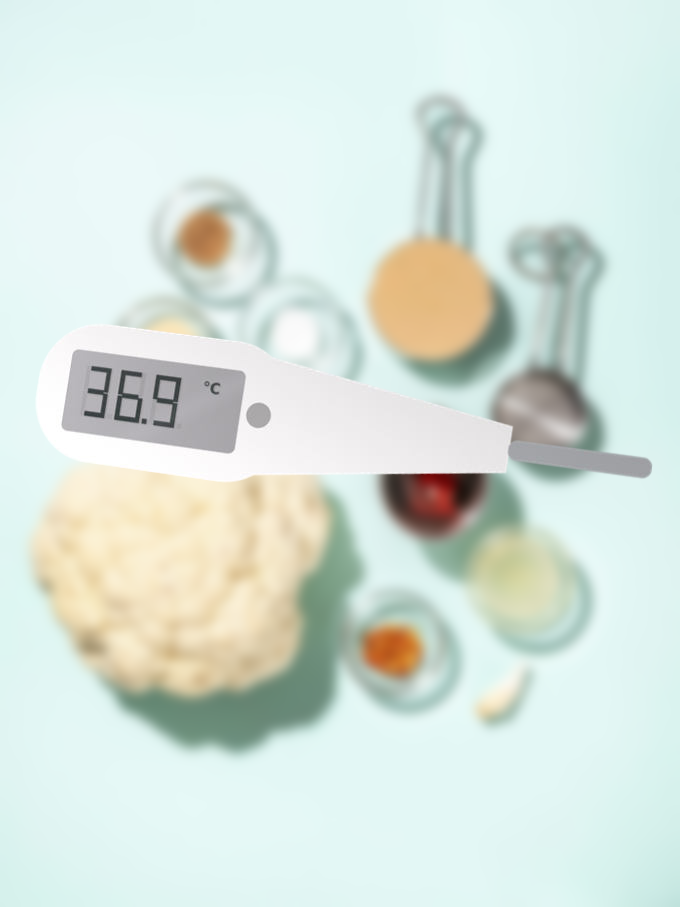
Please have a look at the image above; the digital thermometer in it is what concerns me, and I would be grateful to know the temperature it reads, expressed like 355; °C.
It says 36.9; °C
